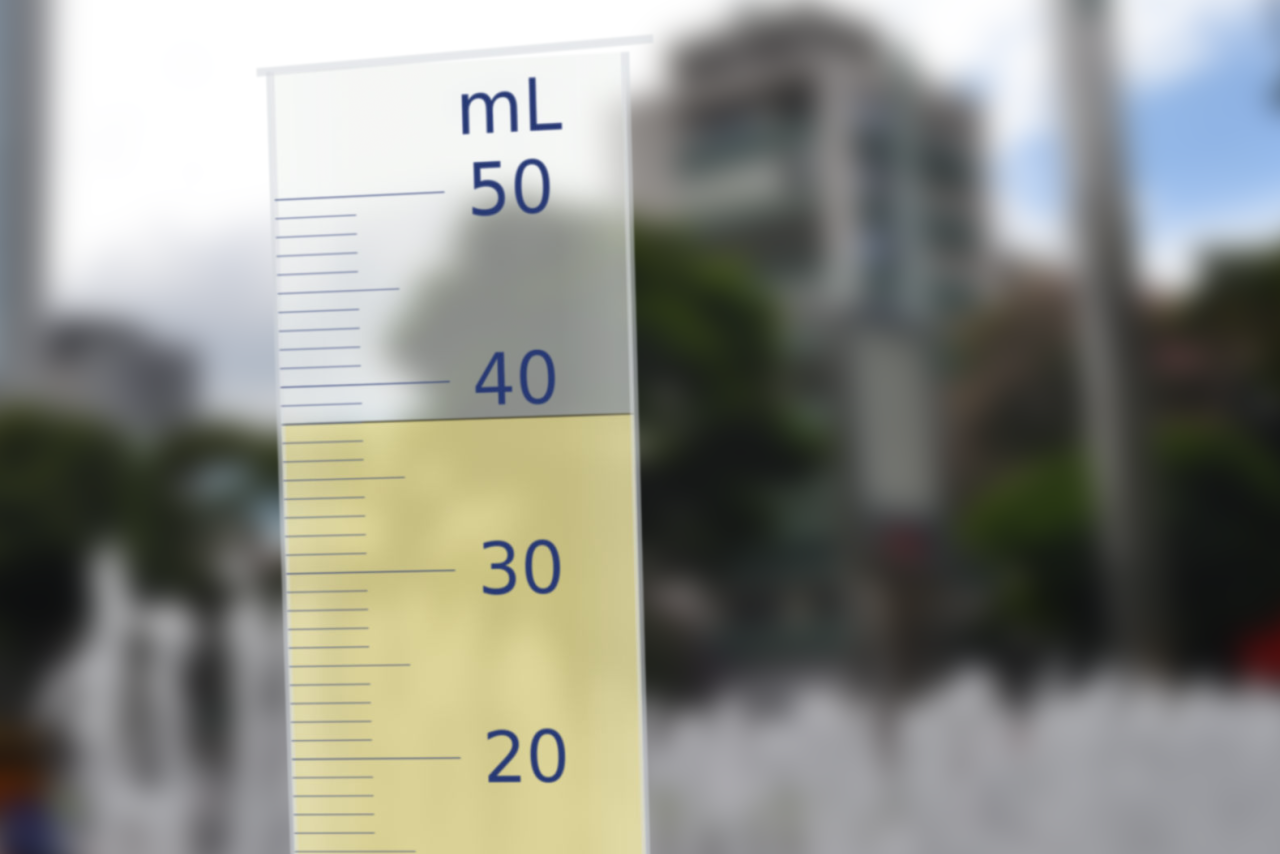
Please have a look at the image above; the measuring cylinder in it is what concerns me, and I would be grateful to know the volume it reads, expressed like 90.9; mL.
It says 38; mL
